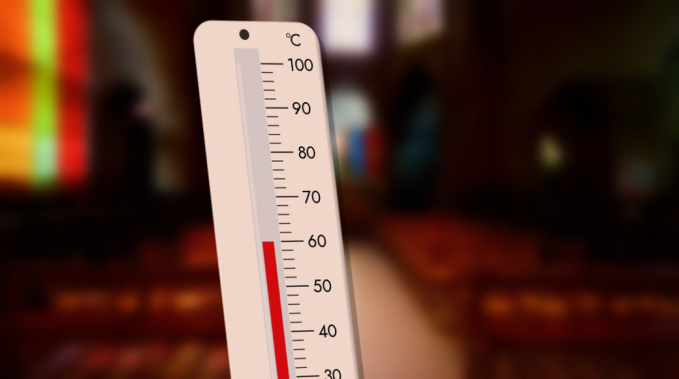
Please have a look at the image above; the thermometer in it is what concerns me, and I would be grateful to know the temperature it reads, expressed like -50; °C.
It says 60; °C
